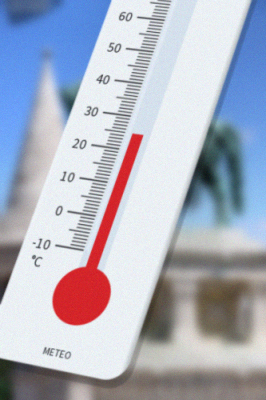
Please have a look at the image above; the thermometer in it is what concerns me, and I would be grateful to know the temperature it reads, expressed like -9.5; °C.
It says 25; °C
